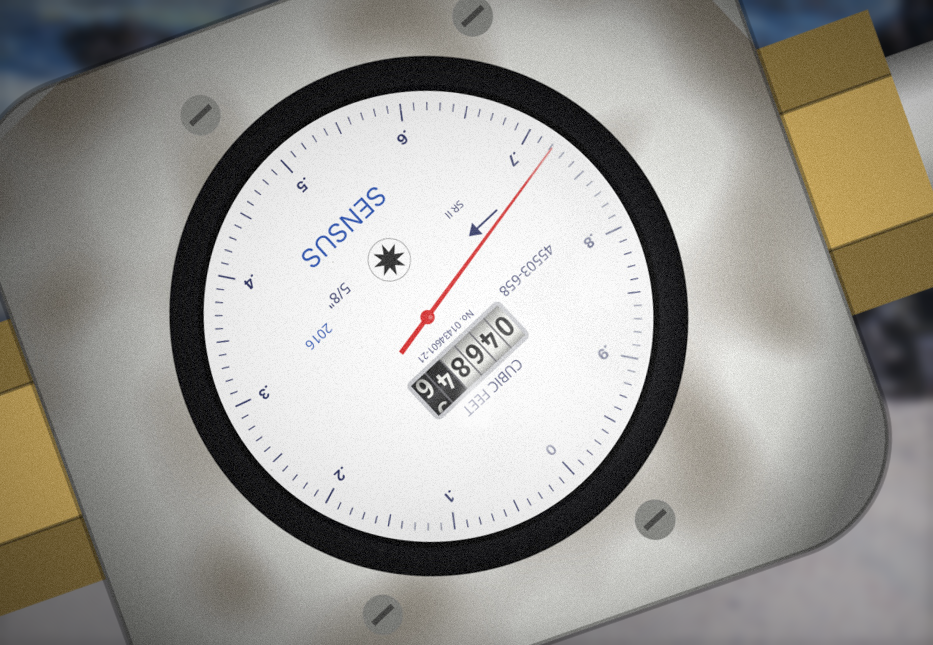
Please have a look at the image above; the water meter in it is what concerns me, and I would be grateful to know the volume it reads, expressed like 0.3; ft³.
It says 46845.72; ft³
